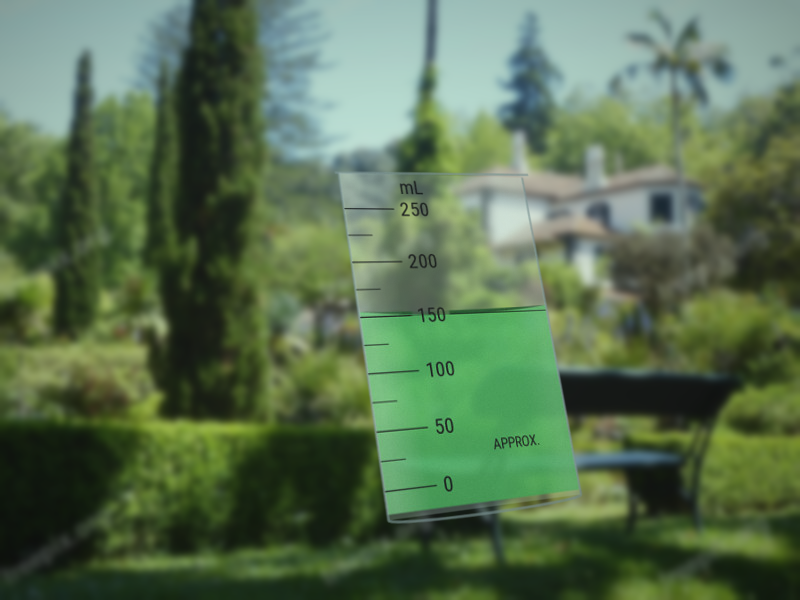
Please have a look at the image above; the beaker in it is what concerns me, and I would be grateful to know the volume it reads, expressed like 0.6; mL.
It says 150; mL
